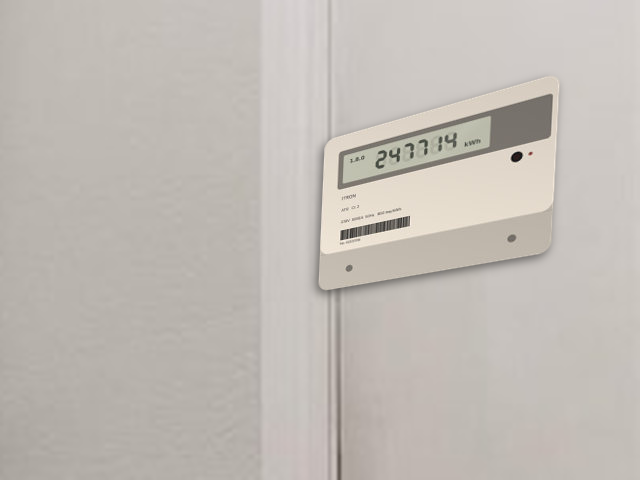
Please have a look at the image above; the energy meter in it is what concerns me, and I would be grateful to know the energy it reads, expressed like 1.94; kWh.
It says 247714; kWh
